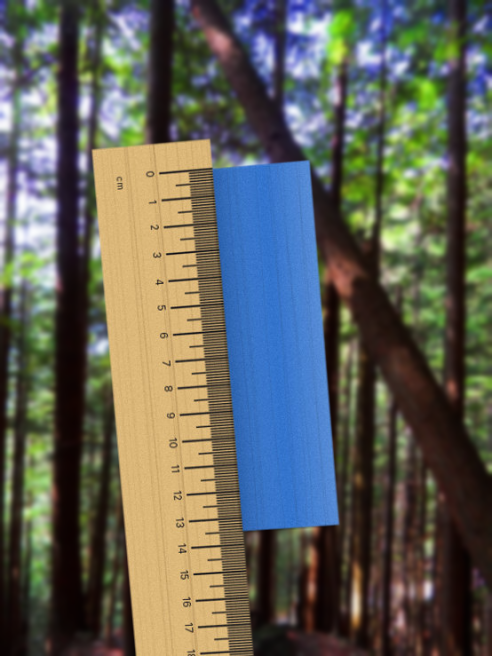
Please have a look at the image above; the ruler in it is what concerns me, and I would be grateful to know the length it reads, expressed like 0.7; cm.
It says 13.5; cm
